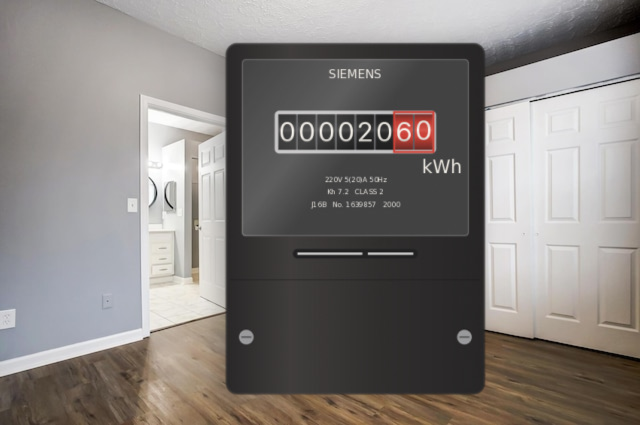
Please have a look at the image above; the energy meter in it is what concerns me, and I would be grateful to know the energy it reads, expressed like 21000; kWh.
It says 20.60; kWh
